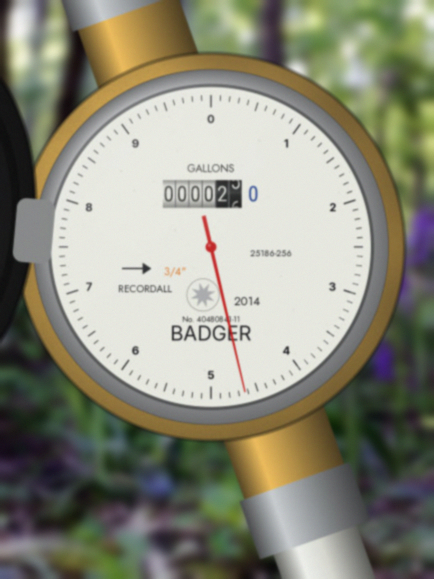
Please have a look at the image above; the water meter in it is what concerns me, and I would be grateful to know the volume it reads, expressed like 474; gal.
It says 254.6; gal
